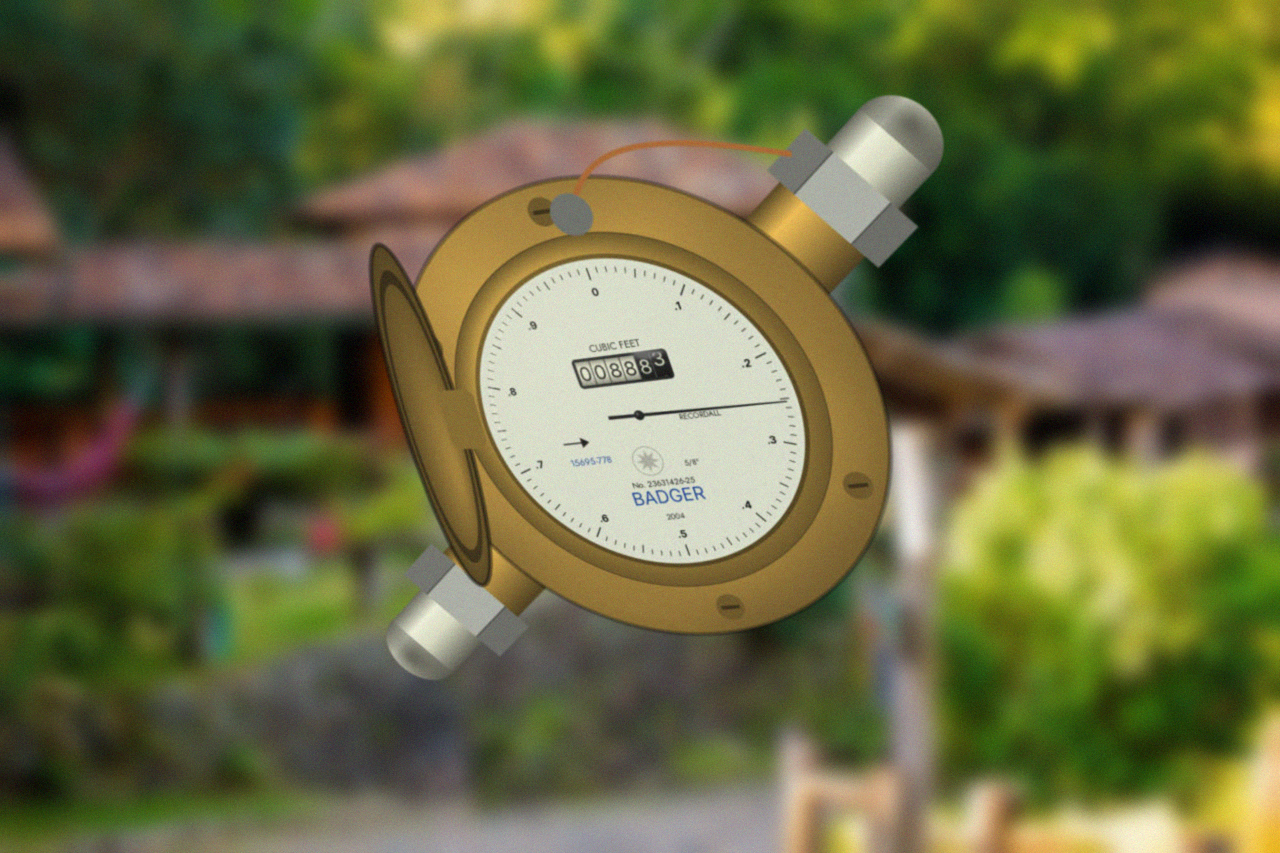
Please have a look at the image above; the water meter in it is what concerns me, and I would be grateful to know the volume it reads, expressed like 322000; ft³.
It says 8883.25; ft³
